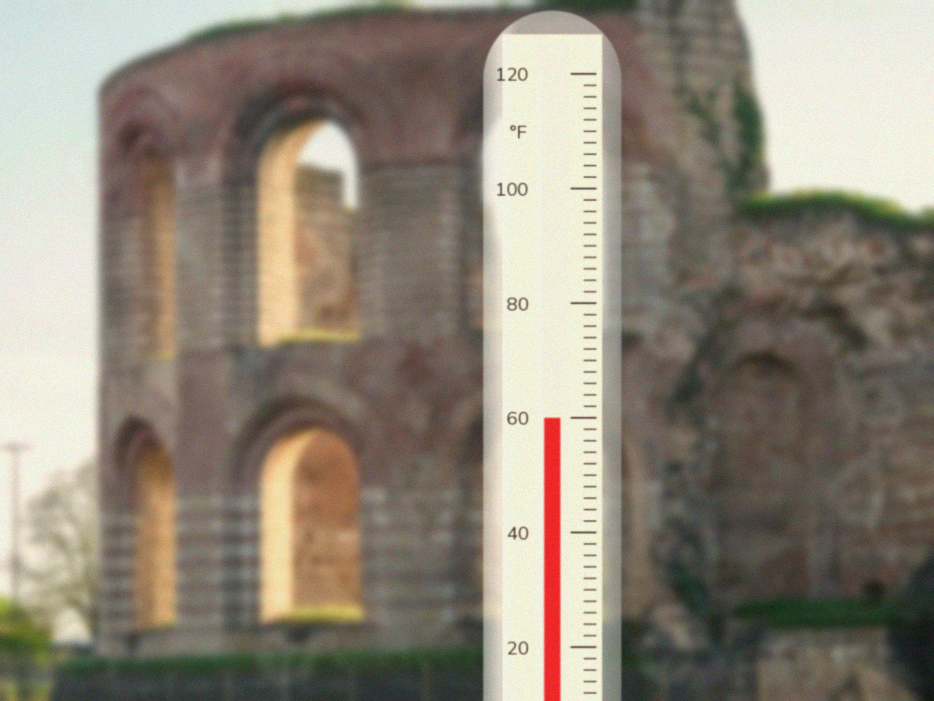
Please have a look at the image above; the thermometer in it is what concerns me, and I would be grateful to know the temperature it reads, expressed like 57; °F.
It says 60; °F
